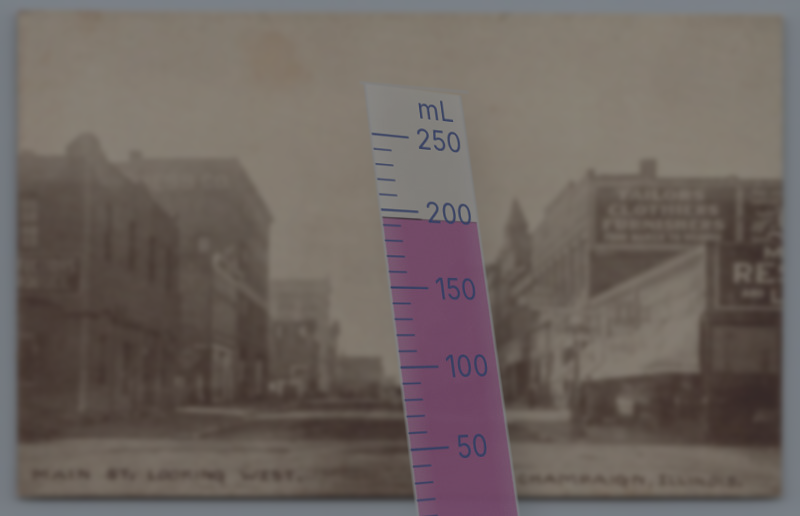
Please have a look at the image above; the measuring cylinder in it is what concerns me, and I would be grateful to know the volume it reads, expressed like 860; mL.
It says 195; mL
